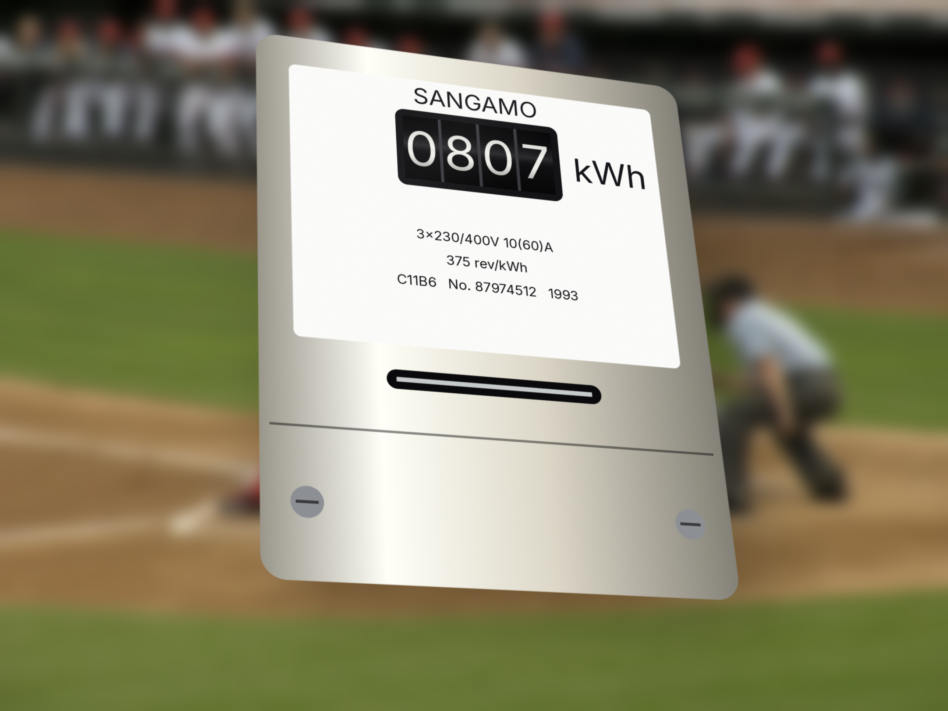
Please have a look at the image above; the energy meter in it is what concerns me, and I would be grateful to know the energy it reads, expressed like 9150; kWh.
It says 807; kWh
